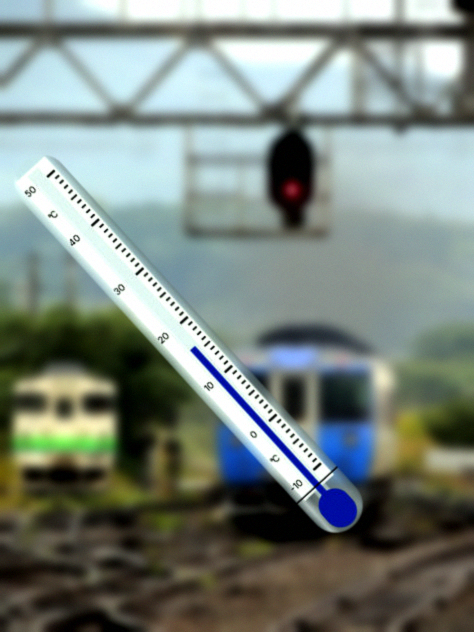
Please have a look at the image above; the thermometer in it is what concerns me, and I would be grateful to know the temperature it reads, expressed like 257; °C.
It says 16; °C
